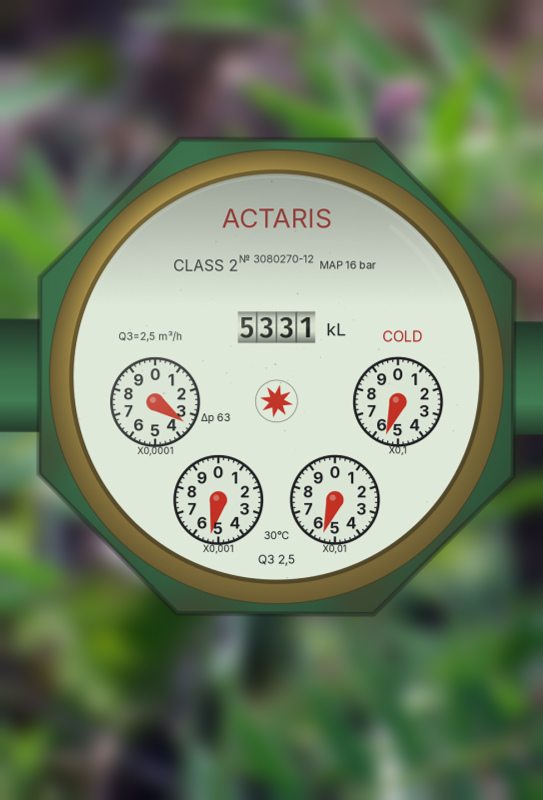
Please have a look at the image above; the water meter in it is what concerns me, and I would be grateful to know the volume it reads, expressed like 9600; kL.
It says 5331.5553; kL
